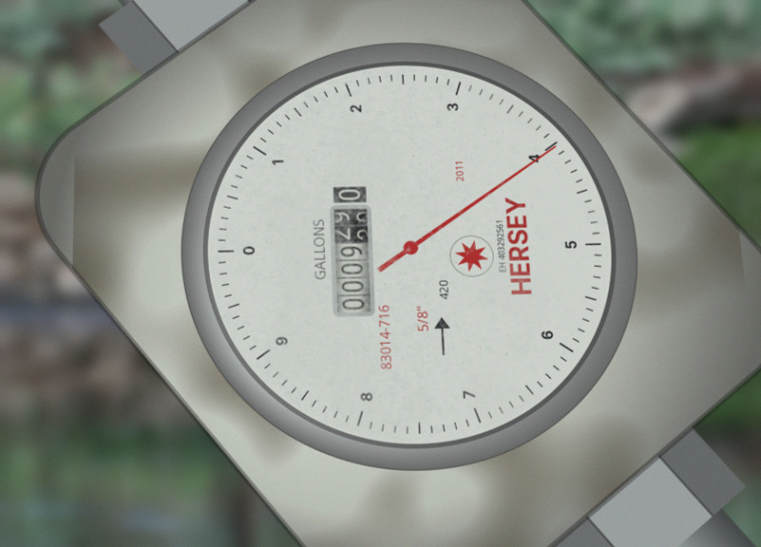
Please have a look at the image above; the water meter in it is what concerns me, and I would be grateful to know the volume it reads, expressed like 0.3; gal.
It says 9294.0; gal
